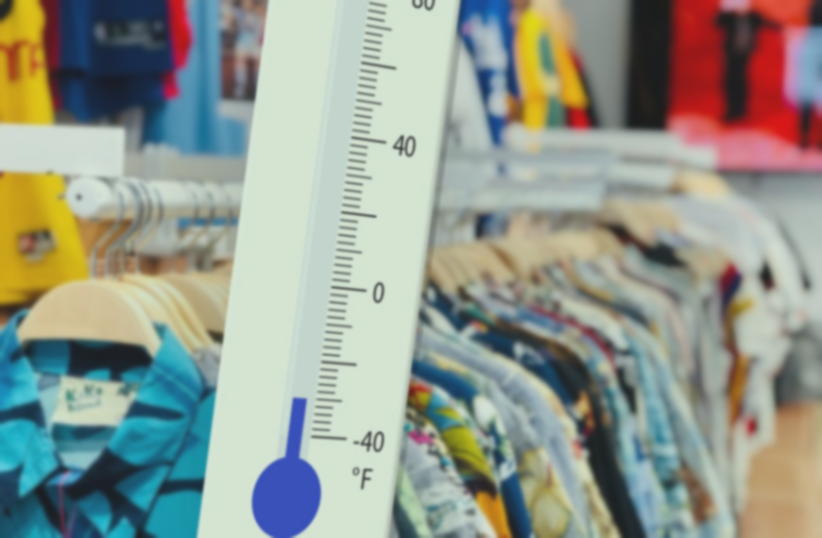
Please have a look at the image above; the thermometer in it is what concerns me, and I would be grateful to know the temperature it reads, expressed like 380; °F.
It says -30; °F
